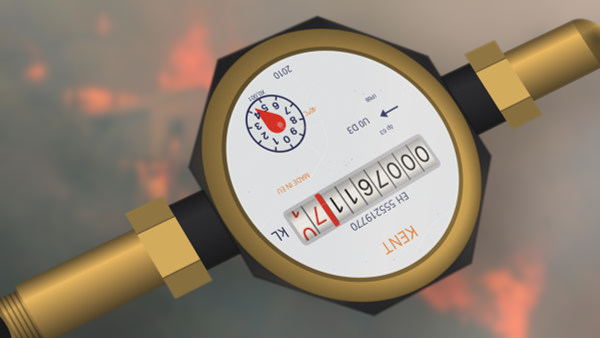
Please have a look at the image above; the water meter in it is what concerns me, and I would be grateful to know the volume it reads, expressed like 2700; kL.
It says 7611.704; kL
